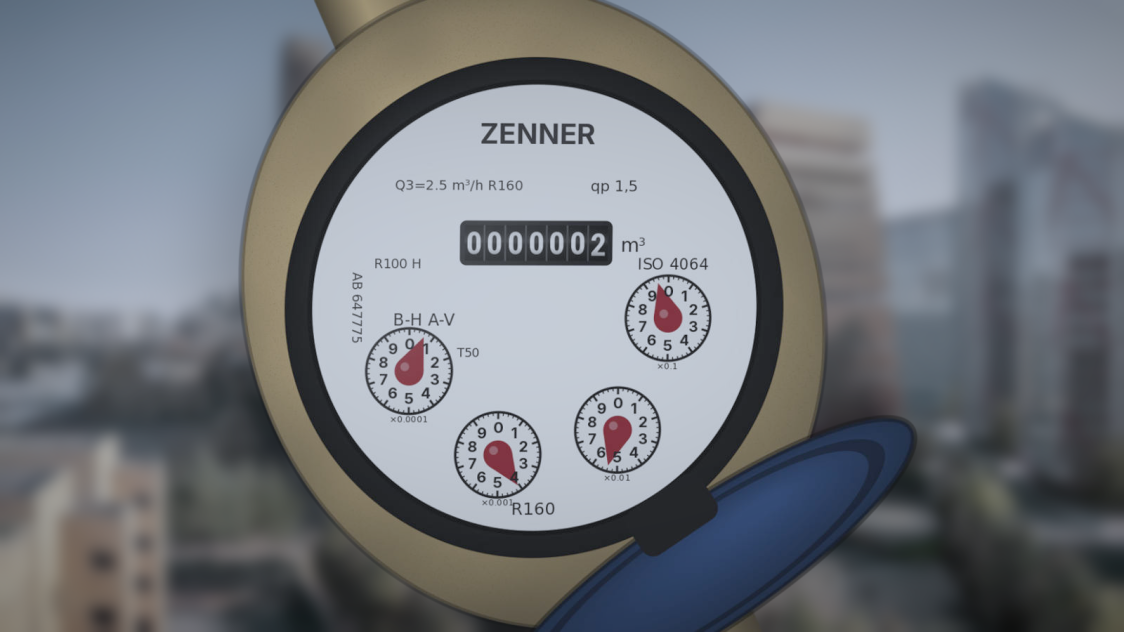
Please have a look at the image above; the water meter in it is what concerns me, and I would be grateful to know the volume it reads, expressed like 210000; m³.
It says 1.9540; m³
